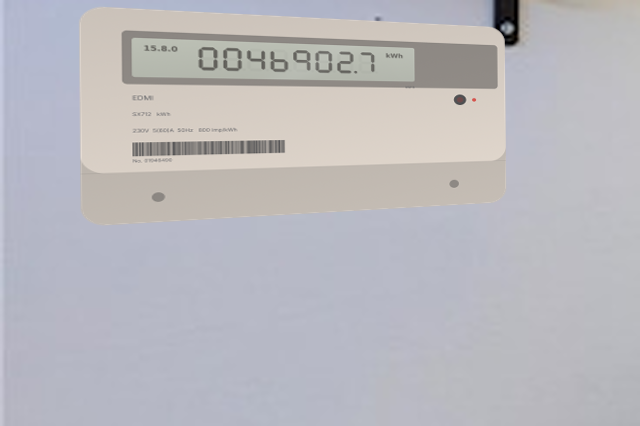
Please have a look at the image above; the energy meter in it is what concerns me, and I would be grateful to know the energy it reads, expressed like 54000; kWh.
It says 46902.7; kWh
